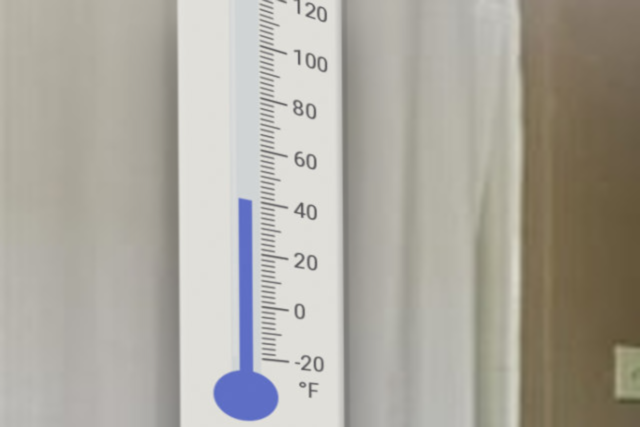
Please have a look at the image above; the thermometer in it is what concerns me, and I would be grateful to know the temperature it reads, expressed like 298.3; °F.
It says 40; °F
